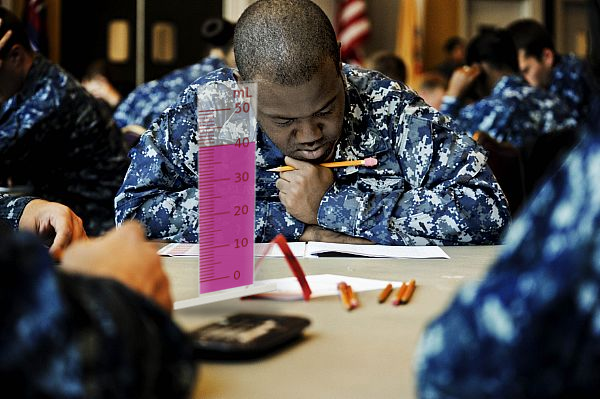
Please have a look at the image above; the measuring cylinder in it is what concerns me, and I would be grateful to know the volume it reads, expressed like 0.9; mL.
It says 40; mL
